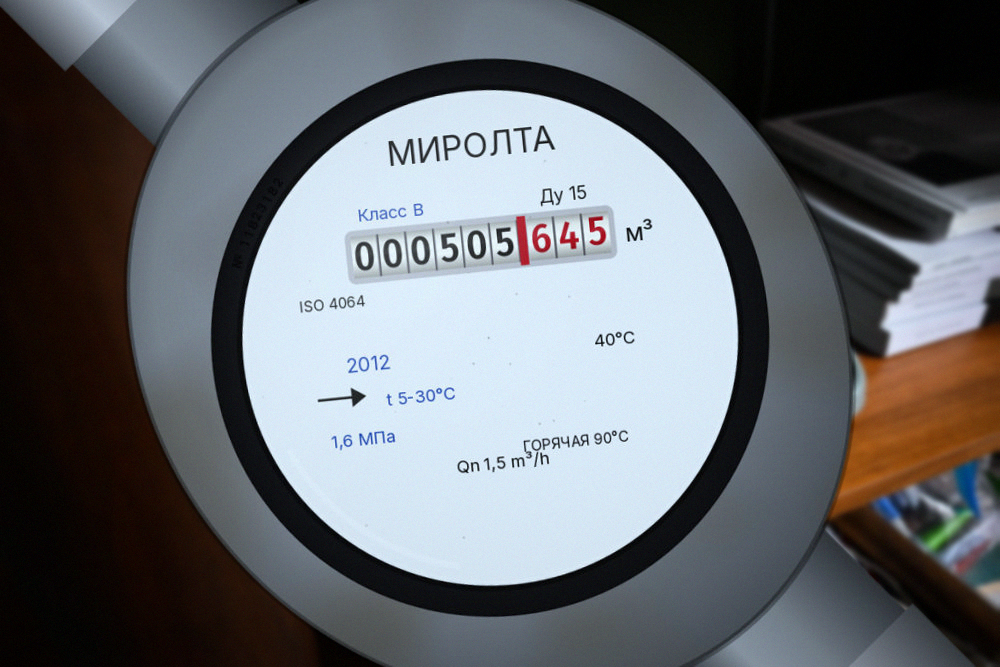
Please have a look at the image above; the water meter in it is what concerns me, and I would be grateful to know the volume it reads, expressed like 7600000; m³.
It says 505.645; m³
